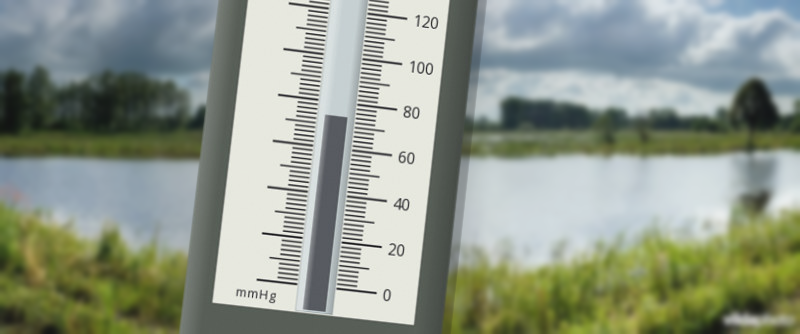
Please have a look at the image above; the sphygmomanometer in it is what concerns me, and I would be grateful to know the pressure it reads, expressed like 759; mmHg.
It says 74; mmHg
